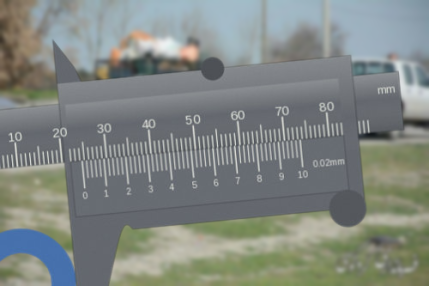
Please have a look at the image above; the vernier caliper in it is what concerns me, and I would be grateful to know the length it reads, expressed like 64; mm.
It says 24.5; mm
